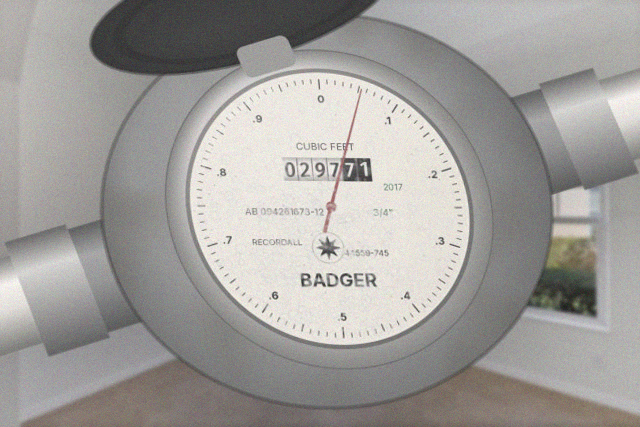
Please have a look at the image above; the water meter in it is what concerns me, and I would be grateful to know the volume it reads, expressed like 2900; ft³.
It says 29771.05; ft³
